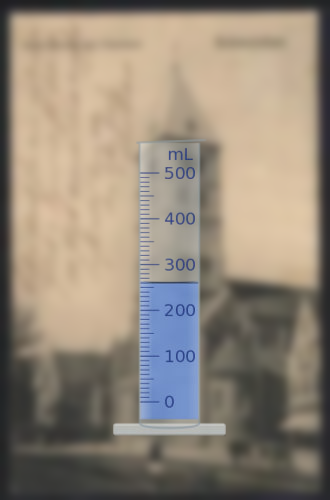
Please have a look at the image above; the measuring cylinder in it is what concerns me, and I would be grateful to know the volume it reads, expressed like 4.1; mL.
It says 260; mL
